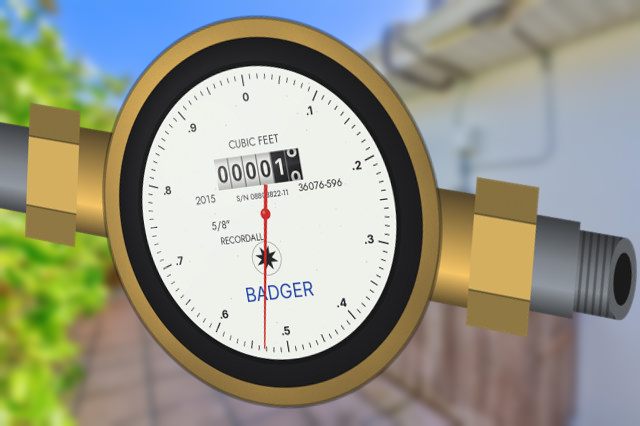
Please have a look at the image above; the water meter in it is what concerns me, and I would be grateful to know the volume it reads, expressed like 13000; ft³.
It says 18.53; ft³
